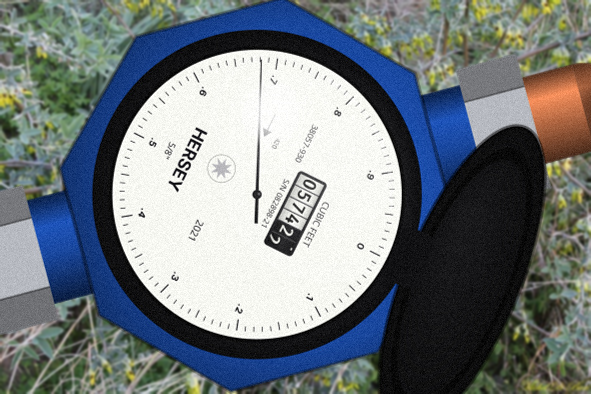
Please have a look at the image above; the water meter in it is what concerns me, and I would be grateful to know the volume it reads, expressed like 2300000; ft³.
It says 57421.68; ft³
